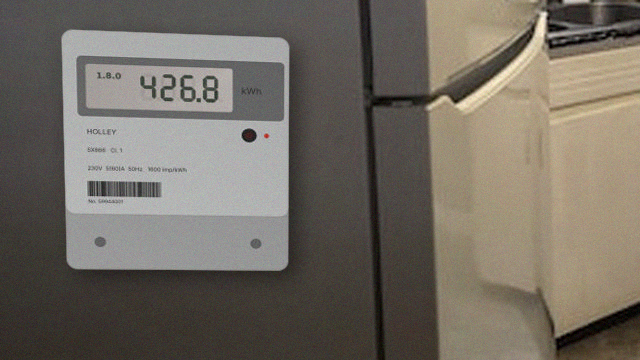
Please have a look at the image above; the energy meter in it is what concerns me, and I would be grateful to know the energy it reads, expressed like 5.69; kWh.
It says 426.8; kWh
